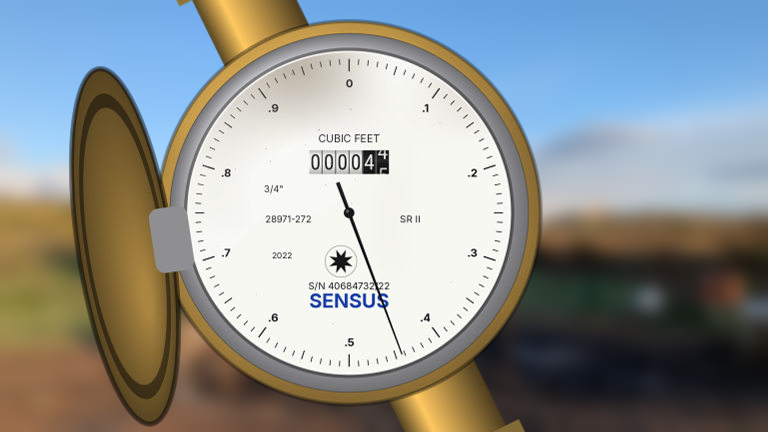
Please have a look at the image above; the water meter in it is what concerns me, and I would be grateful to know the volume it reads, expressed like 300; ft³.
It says 44.44; ft³
